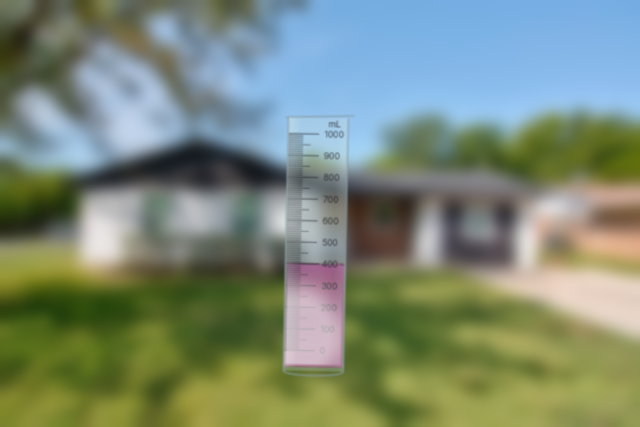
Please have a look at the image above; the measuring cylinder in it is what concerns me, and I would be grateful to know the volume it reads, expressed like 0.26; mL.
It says 400; mL
